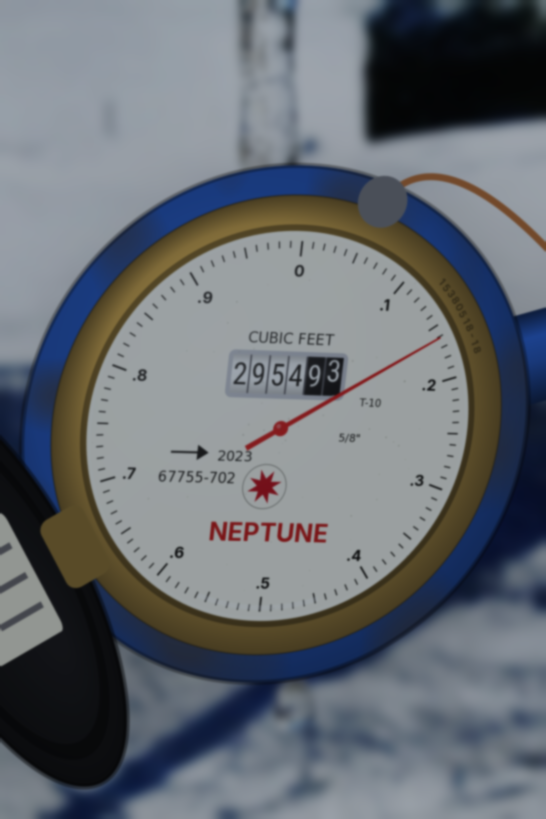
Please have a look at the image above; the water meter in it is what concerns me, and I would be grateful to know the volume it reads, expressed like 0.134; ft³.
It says 295493.16; ft³
